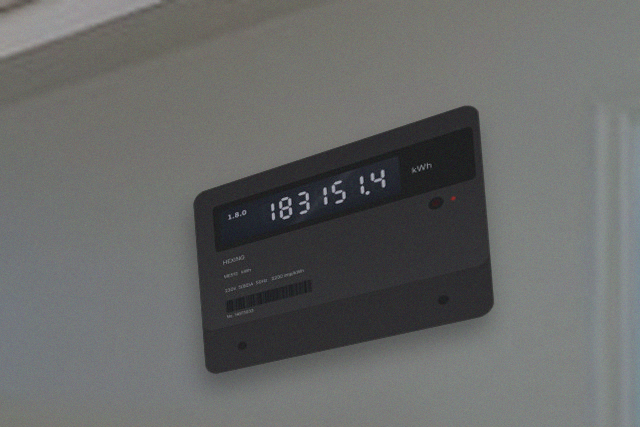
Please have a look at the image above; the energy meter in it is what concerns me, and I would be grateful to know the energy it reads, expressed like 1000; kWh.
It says 183151.4; kWh
